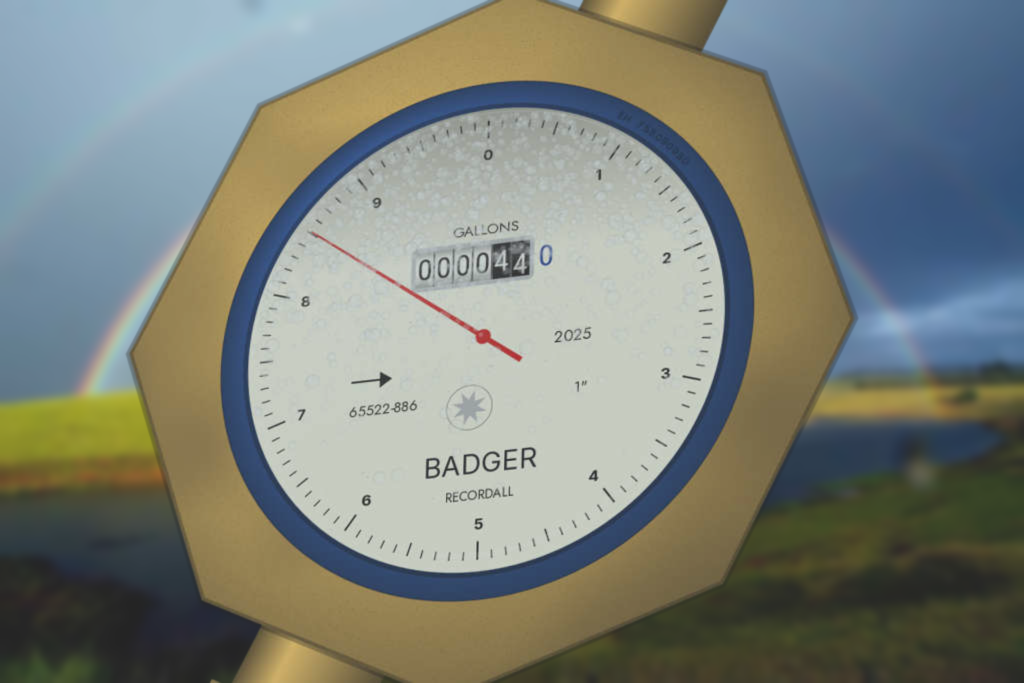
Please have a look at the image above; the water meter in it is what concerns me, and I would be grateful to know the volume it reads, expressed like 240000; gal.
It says 438.5; gal
